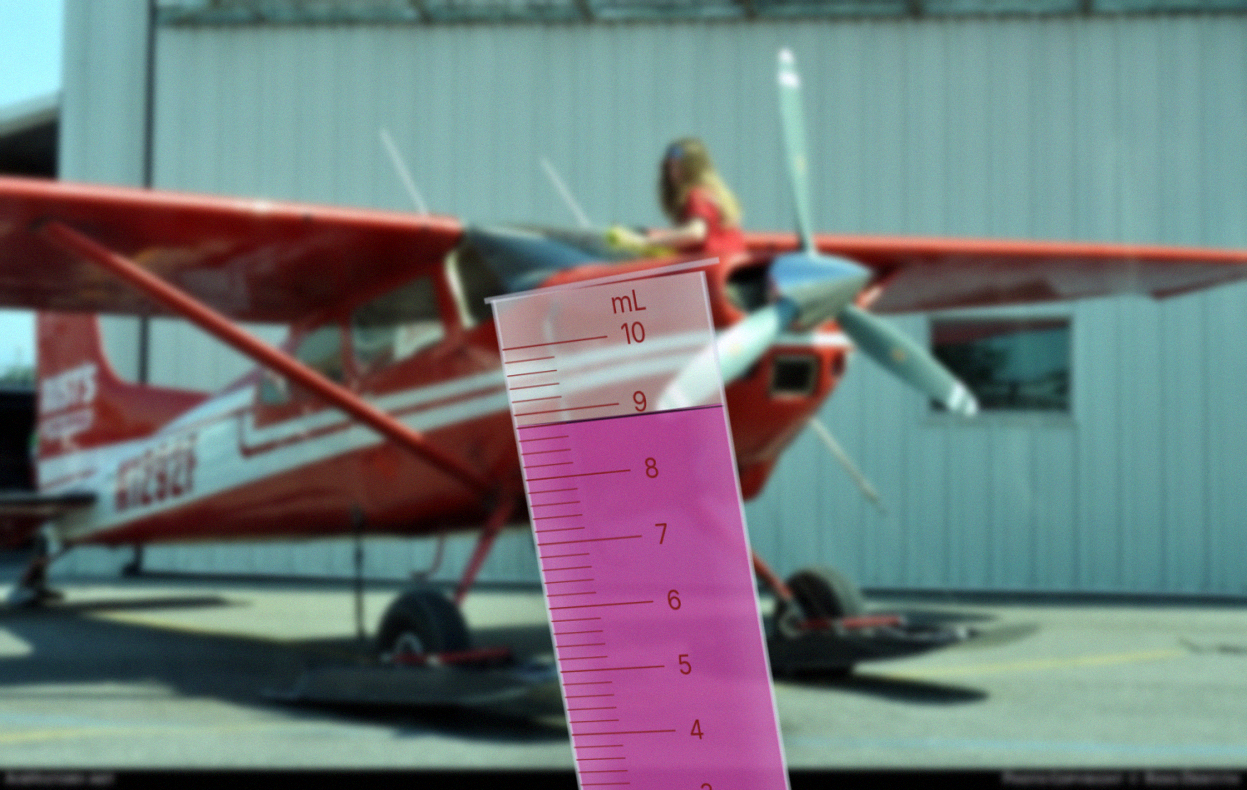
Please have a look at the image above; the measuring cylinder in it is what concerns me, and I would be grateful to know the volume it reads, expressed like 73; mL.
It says 8.8; mL
